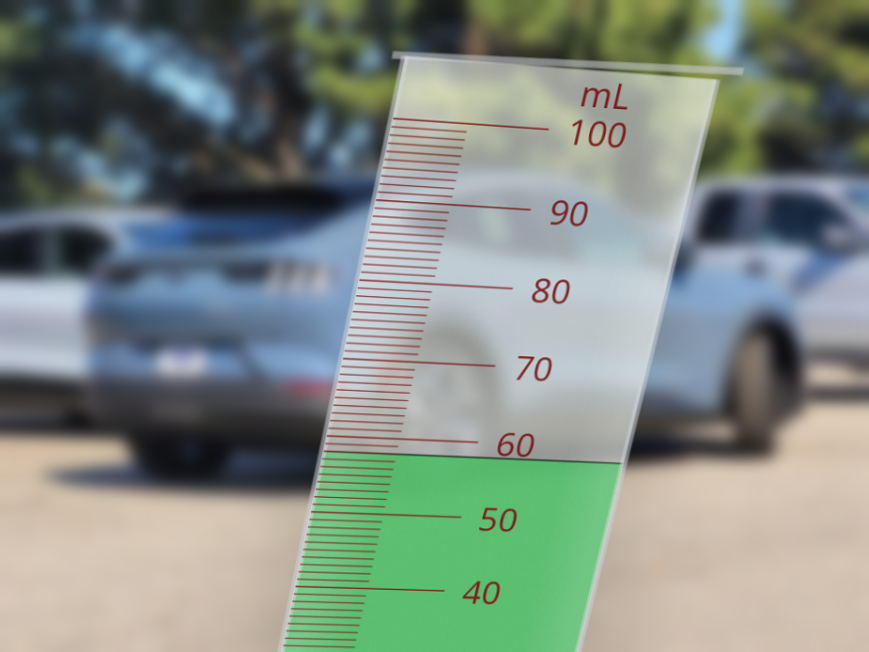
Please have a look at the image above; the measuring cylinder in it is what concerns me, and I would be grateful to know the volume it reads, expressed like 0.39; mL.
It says 58; mL
